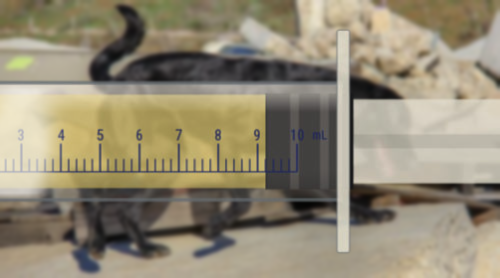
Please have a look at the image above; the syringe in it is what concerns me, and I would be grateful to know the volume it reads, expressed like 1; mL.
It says 9.2; mL
